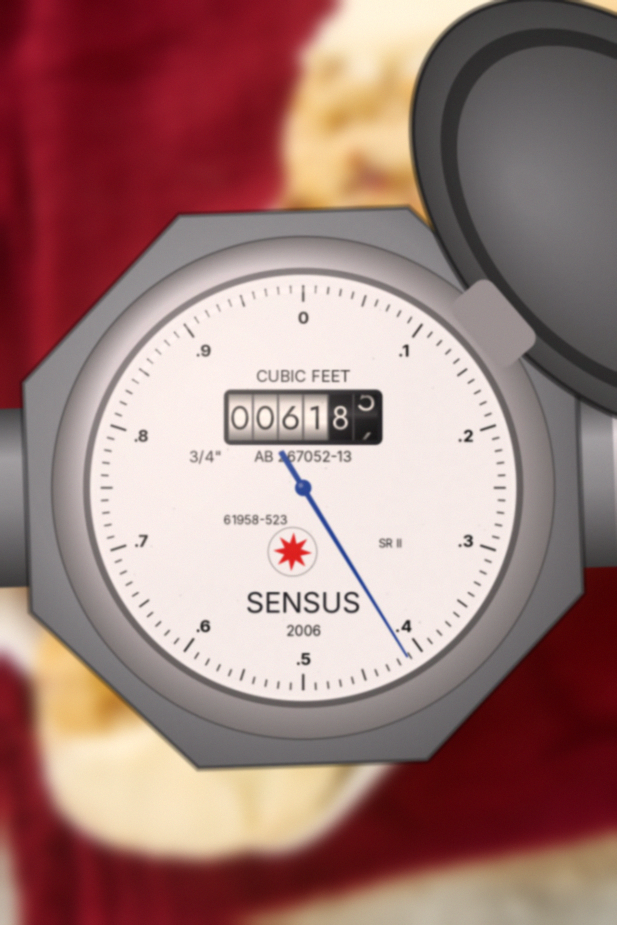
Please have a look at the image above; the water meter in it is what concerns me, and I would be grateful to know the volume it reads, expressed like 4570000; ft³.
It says 6185.41; ft³
